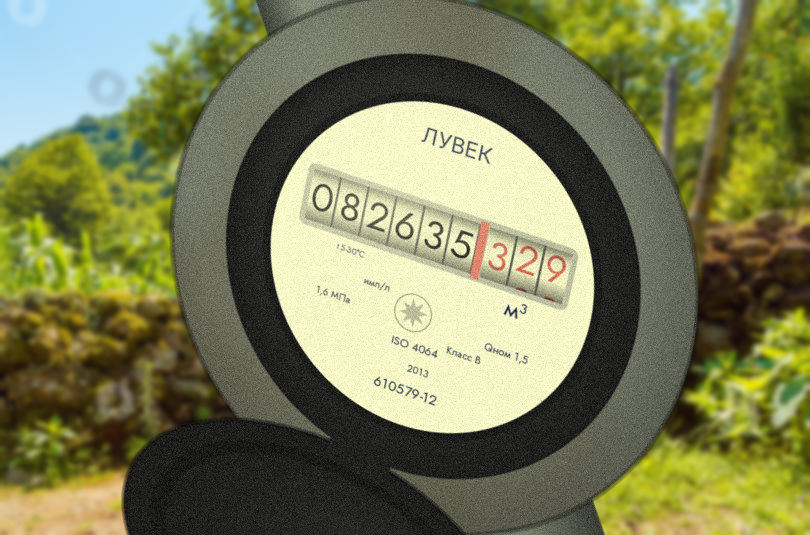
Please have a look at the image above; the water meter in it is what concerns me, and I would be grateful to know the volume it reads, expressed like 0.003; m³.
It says 82635.329; m³
